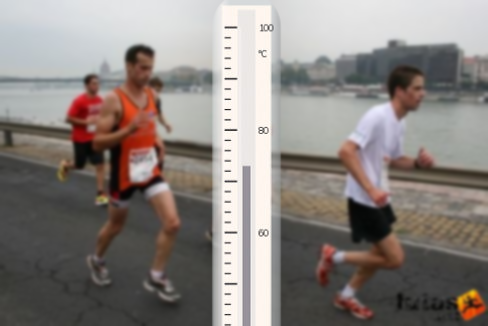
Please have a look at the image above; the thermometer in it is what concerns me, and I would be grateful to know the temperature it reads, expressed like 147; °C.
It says 73; °C
